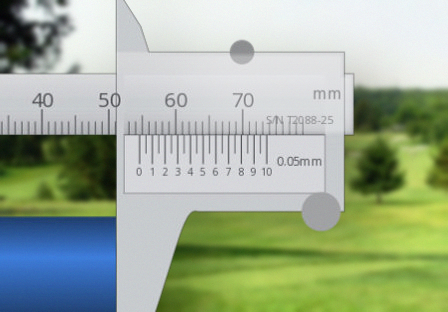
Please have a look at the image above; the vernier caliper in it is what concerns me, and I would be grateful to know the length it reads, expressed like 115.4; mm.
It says 54.6; mm
